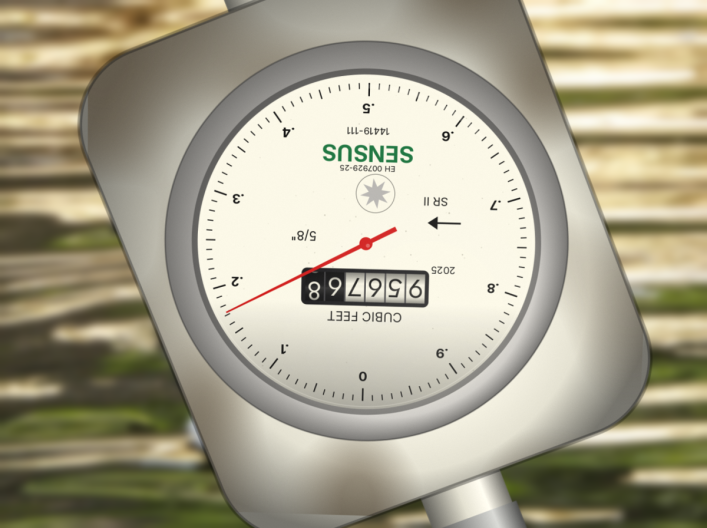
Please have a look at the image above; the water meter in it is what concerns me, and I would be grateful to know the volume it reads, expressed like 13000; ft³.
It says 956768.17; ft³
